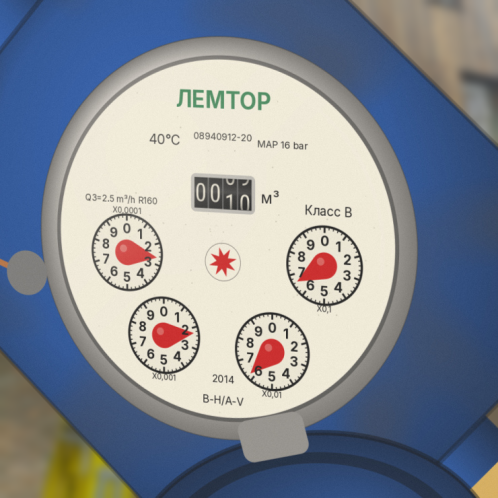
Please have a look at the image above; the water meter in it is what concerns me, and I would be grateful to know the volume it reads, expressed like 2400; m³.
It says 9.6622; m³
